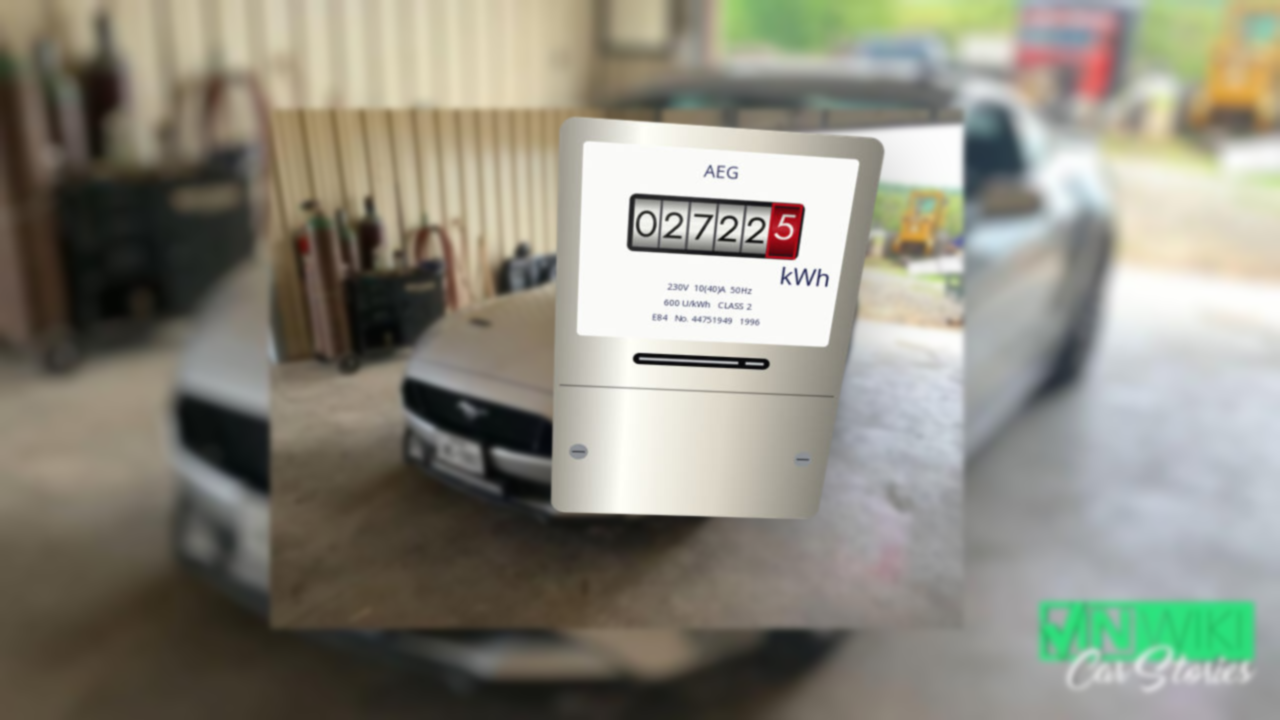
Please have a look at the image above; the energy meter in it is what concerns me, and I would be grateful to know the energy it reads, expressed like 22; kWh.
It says 2722.5; kWh
